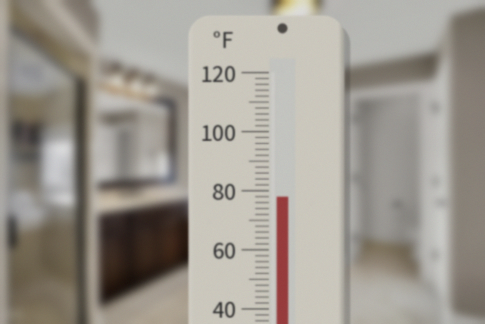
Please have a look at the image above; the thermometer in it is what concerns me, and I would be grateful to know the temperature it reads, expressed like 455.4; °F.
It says 78; °F
